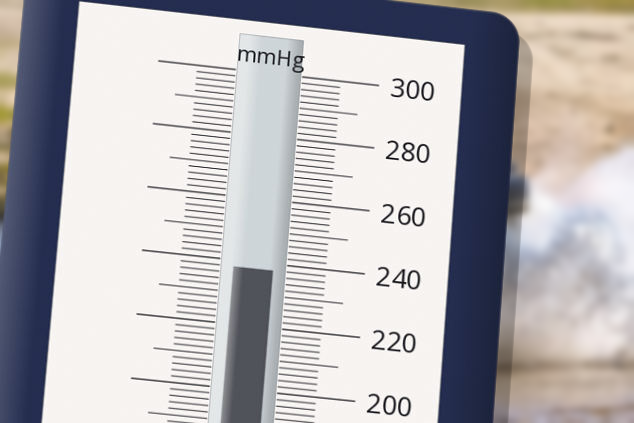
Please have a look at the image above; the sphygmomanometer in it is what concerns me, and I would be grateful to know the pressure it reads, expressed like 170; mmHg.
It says 238; mmHg
